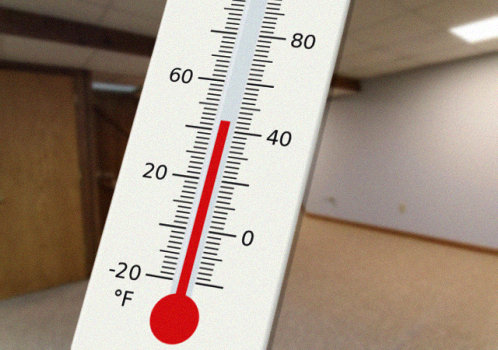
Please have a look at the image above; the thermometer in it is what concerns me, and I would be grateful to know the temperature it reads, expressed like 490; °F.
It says 44; °F
